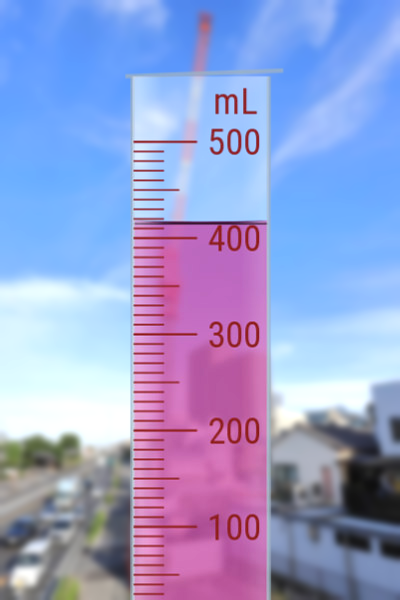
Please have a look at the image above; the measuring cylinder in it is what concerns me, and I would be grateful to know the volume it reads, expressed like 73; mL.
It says 415; mL
